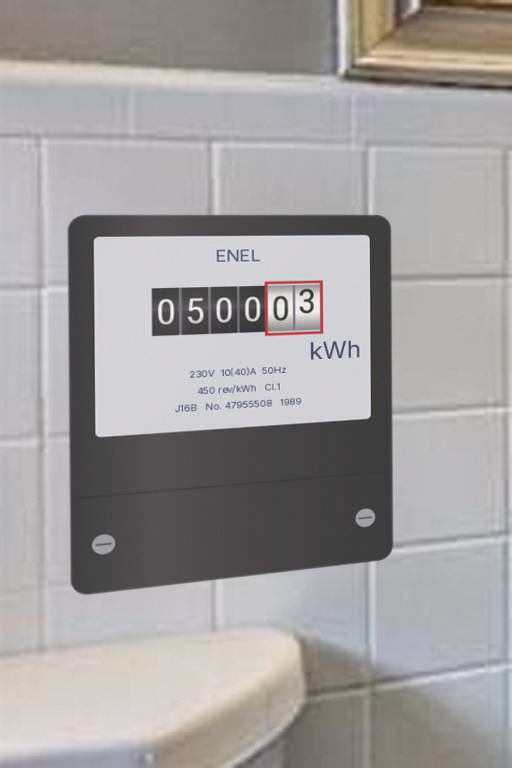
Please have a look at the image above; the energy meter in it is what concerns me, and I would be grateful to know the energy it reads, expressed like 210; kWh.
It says 500.03; kWh
